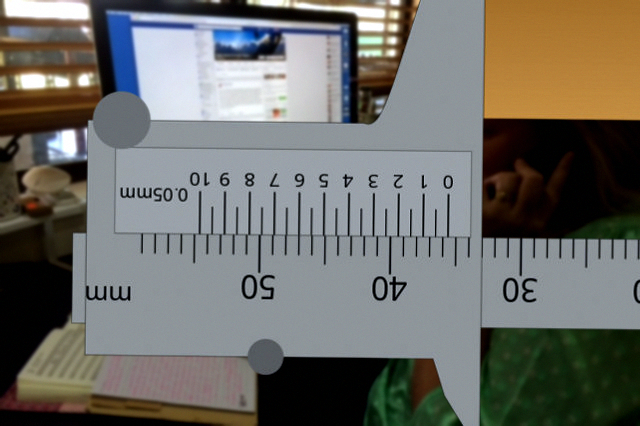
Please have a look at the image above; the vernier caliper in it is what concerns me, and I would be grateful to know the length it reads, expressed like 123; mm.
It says 35.6; mm
